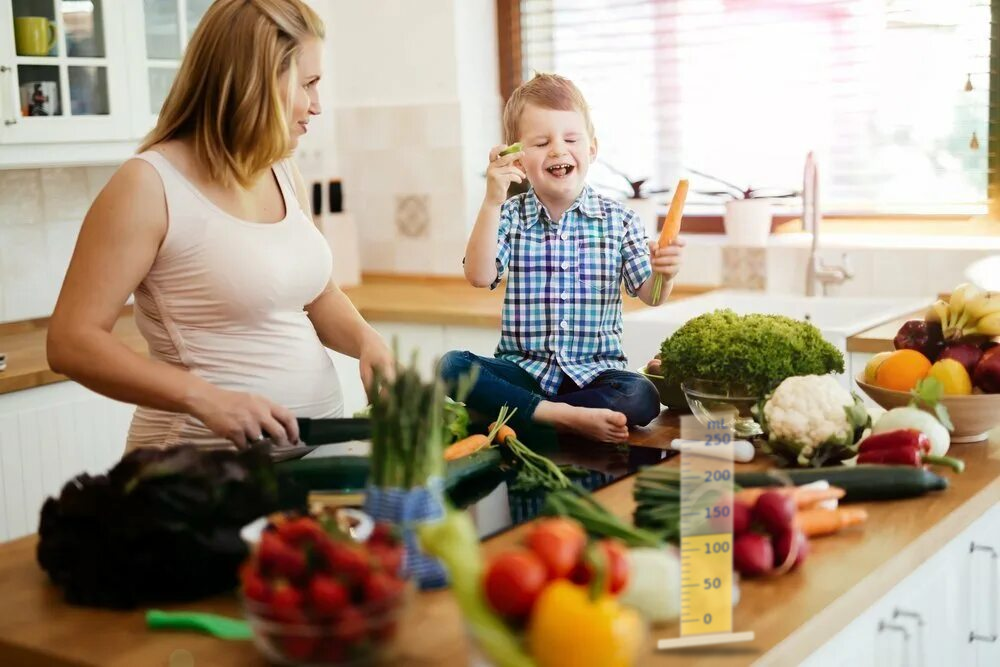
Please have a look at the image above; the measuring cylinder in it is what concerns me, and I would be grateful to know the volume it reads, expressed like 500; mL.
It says 120; mL
